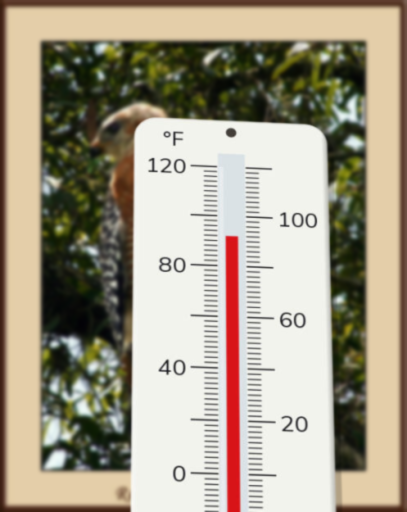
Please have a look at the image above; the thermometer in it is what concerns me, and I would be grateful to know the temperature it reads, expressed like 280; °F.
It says 92; °F
